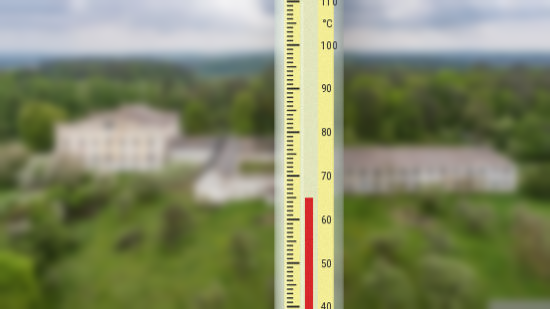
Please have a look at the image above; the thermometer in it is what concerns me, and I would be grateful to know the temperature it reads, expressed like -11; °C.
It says 65; °C
